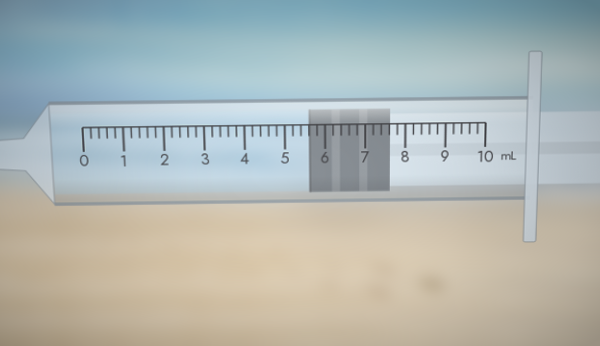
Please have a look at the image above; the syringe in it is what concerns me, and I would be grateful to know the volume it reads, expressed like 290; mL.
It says 5.6; mL
